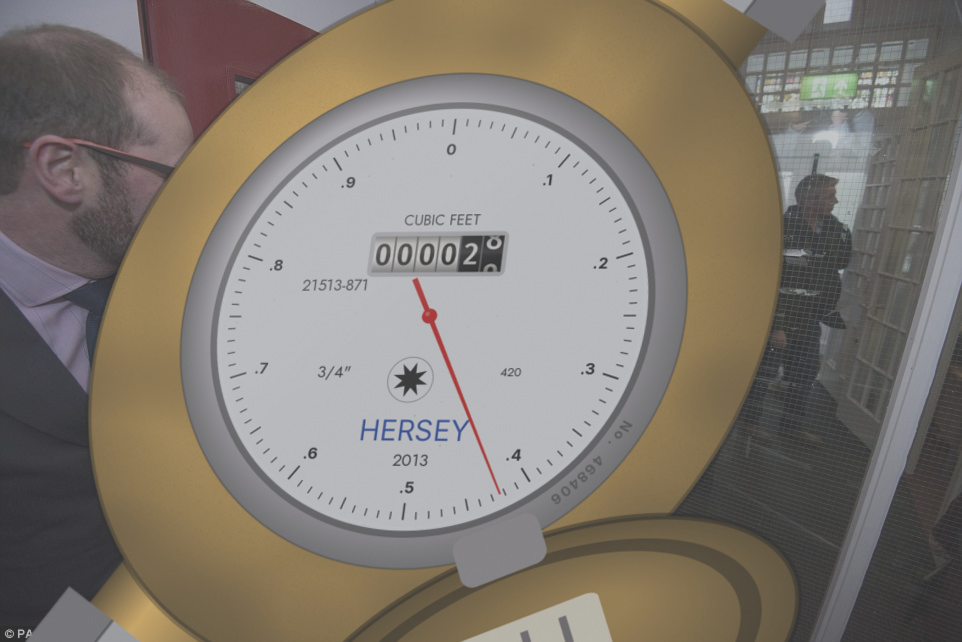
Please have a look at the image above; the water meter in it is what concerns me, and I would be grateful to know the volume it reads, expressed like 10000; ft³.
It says 28.42; ft³
